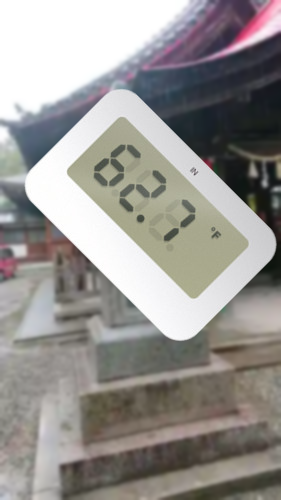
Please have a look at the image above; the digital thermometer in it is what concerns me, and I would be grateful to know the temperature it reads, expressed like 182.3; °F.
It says 62.7; °F
